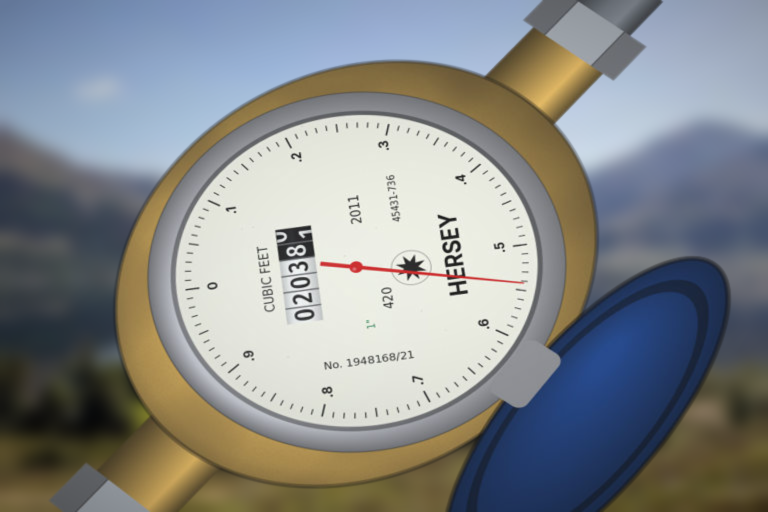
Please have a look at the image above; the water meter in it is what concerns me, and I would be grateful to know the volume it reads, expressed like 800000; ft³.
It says 20380.54; ft³
